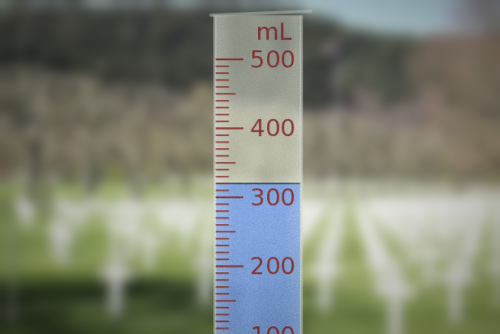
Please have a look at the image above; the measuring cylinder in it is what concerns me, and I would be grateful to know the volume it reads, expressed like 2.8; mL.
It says 320; mL
